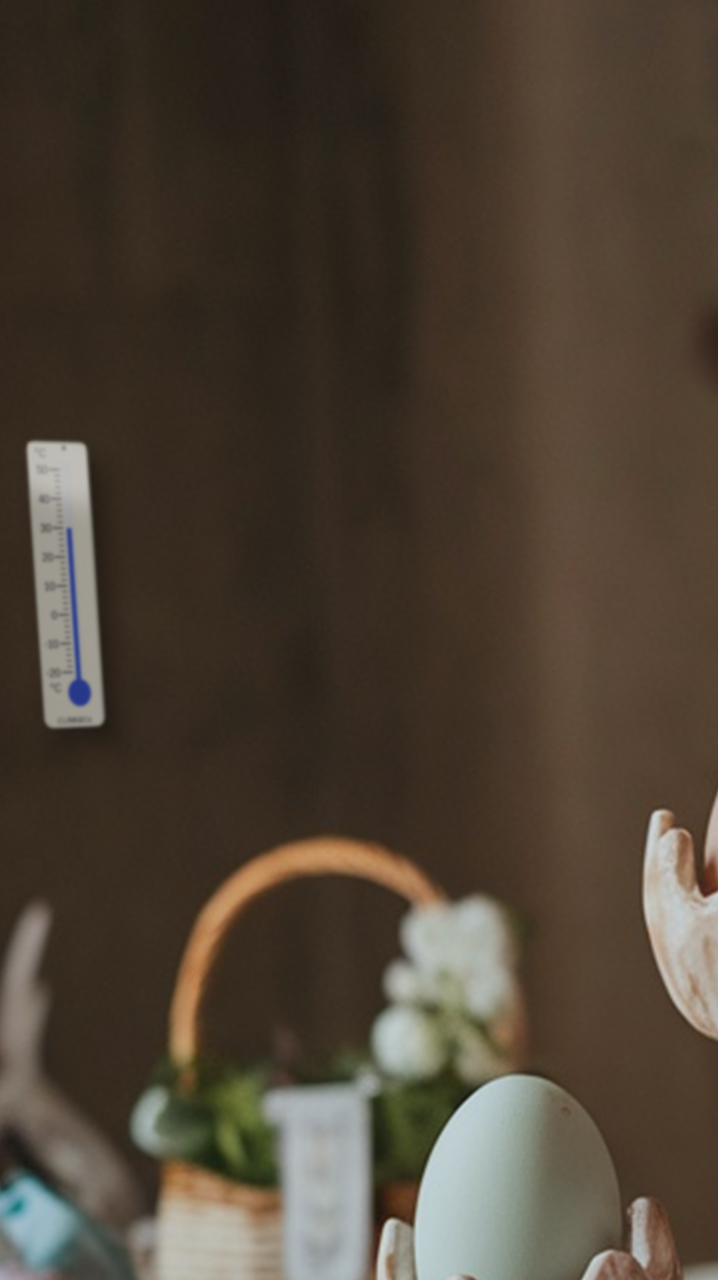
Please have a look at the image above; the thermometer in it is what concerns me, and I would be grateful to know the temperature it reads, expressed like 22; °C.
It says 30; °C
